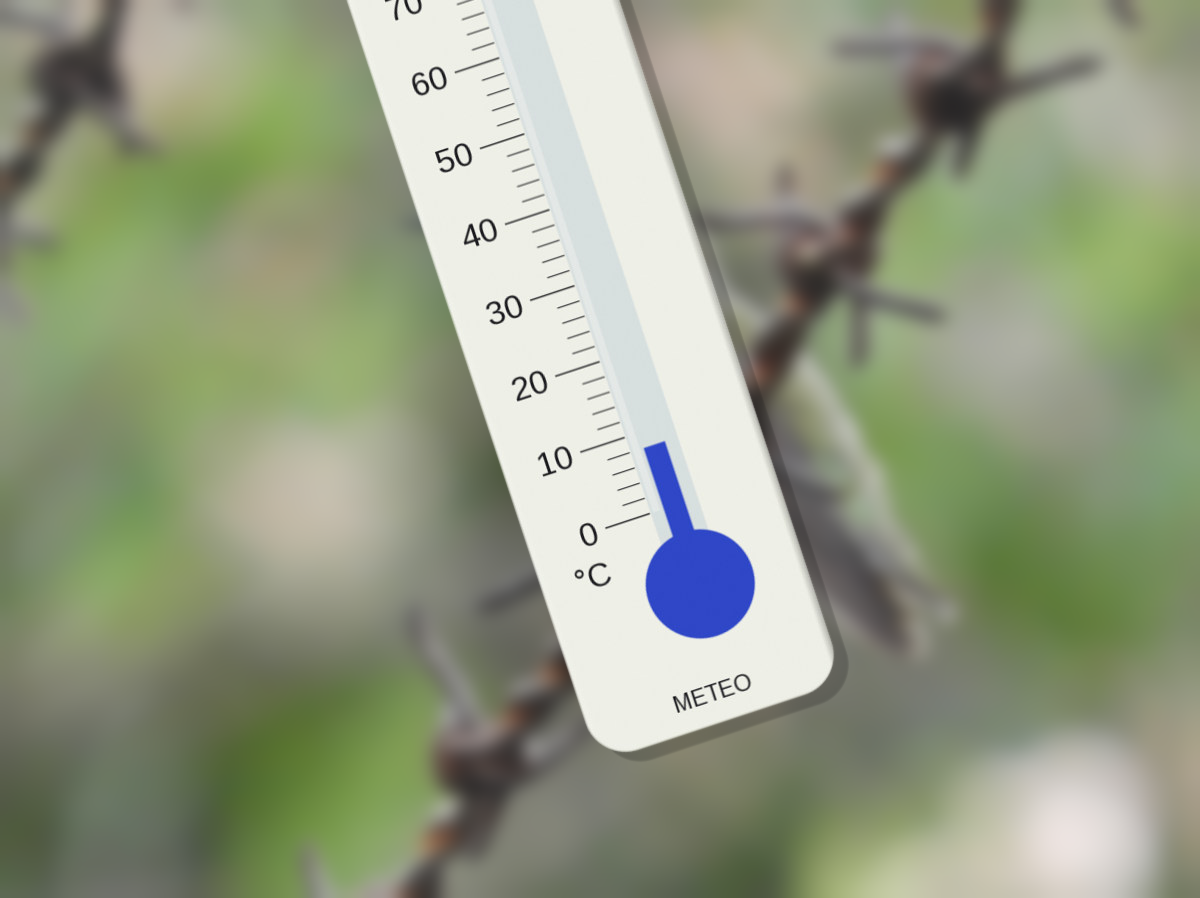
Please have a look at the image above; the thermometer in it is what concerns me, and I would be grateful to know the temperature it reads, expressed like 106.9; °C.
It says 8; °C
